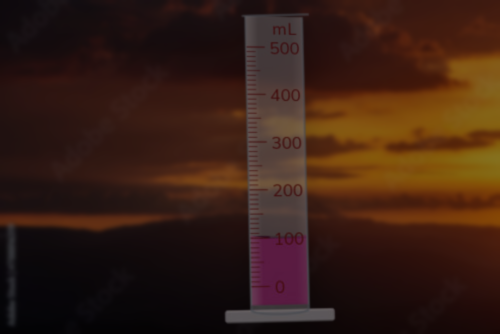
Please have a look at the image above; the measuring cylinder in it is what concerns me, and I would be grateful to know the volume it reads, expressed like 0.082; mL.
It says 100; mL
